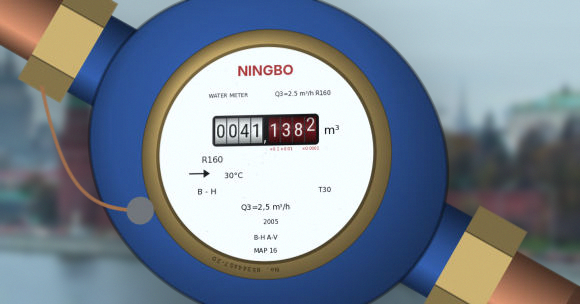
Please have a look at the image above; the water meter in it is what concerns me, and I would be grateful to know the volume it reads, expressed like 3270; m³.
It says 41.1382; m³
